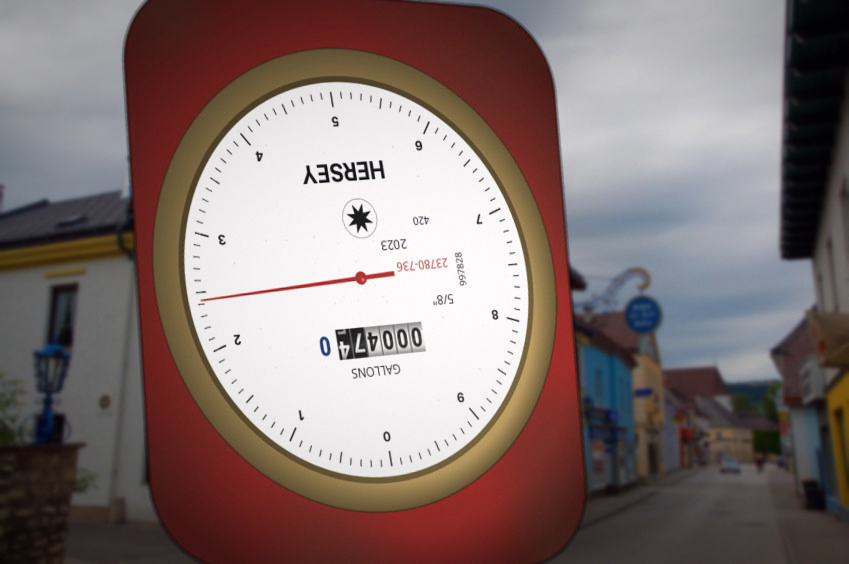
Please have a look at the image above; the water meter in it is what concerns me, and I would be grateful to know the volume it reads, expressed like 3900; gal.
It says 4742.4; gal
